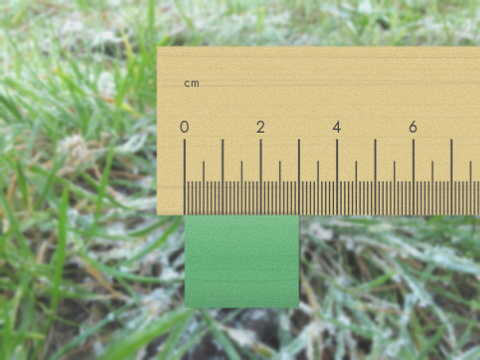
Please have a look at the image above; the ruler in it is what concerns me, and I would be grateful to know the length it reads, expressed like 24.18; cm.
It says 3; cm
